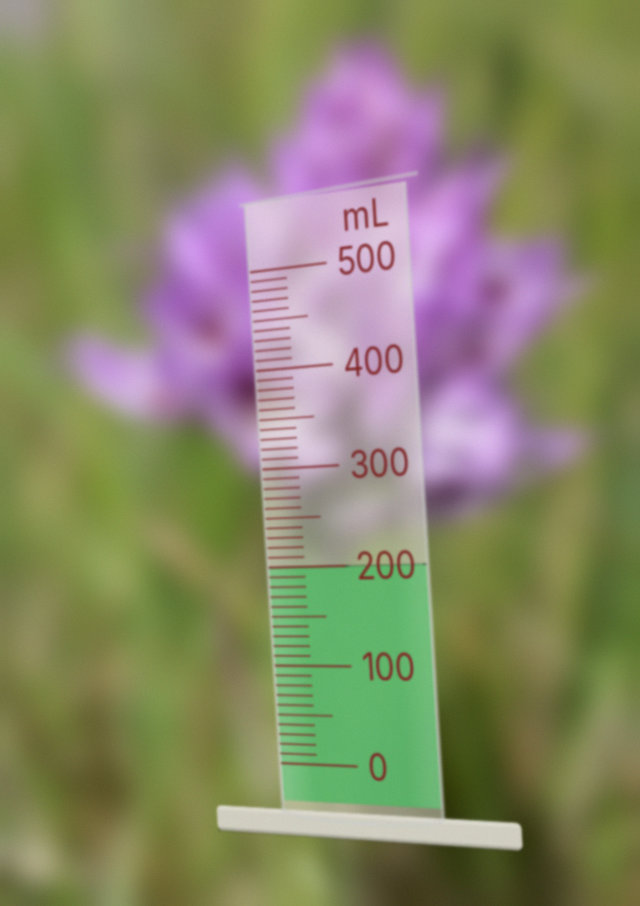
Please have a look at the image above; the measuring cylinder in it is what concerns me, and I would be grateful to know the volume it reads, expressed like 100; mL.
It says 200; mL
